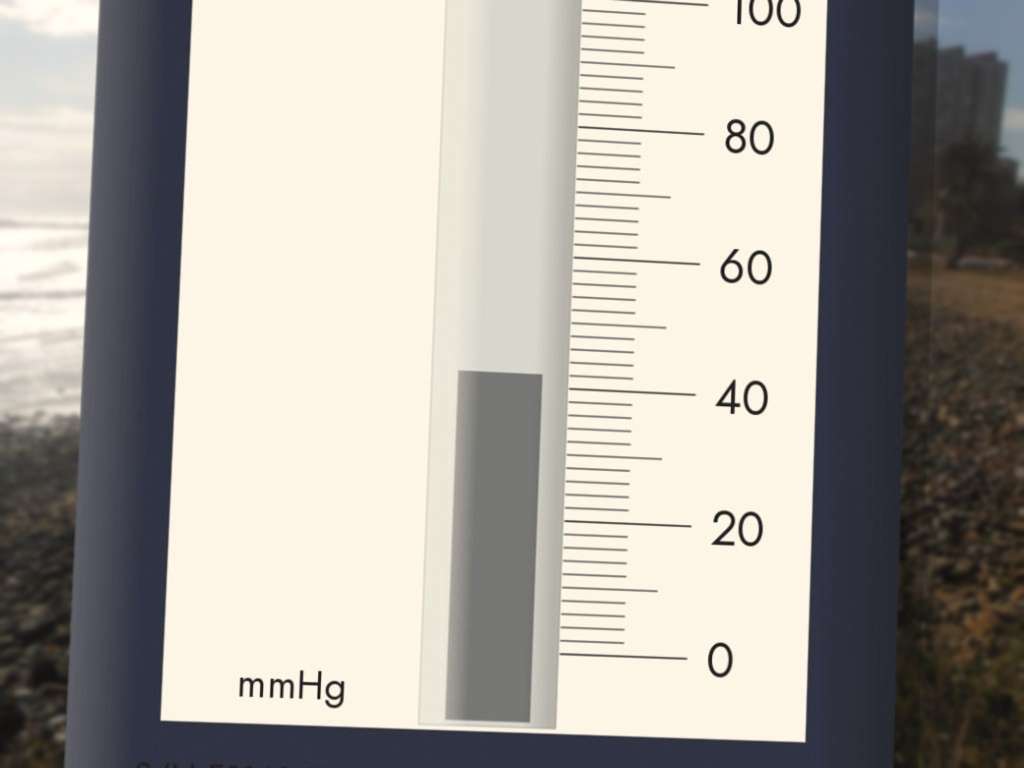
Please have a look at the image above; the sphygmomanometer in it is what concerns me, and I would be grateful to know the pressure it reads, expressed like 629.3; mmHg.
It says 42; mmHg
